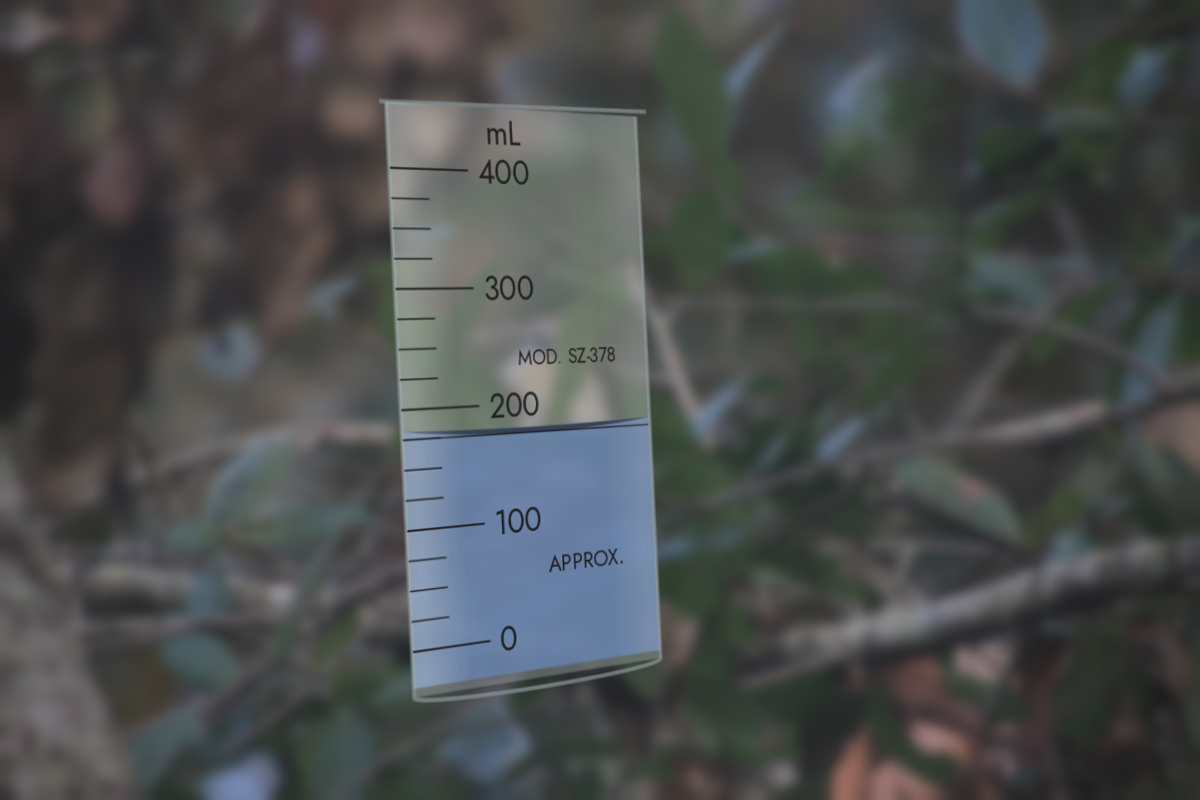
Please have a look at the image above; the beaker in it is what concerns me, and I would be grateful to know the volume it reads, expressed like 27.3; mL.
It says 175; mL
